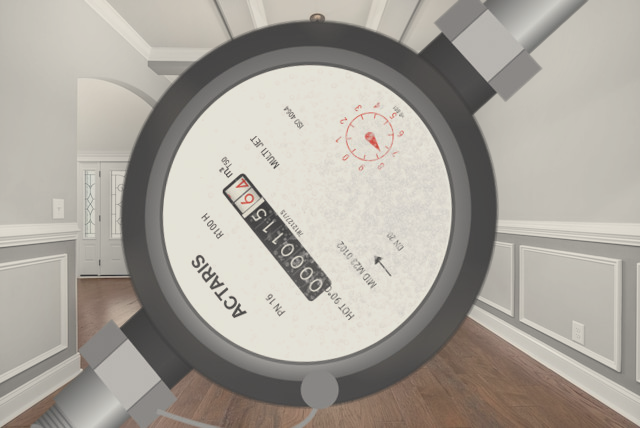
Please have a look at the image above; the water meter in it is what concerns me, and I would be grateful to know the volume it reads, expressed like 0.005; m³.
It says 115.637; m³
